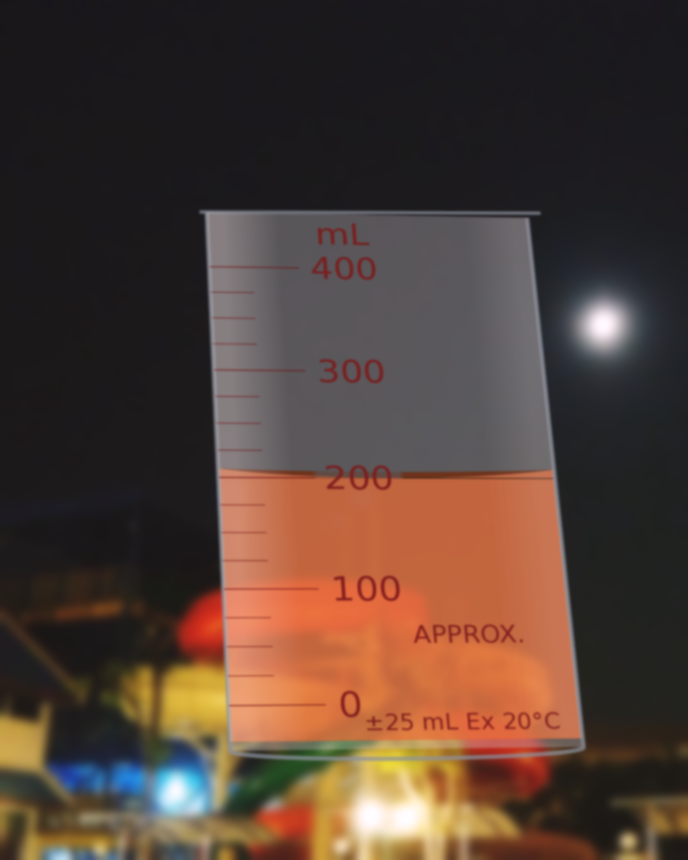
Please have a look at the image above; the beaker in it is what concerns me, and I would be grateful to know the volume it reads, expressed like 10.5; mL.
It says 200; mL
